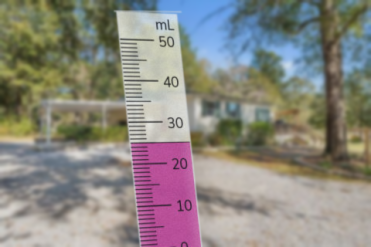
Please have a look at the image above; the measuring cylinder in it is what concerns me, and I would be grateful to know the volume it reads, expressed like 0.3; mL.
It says 25; mL
